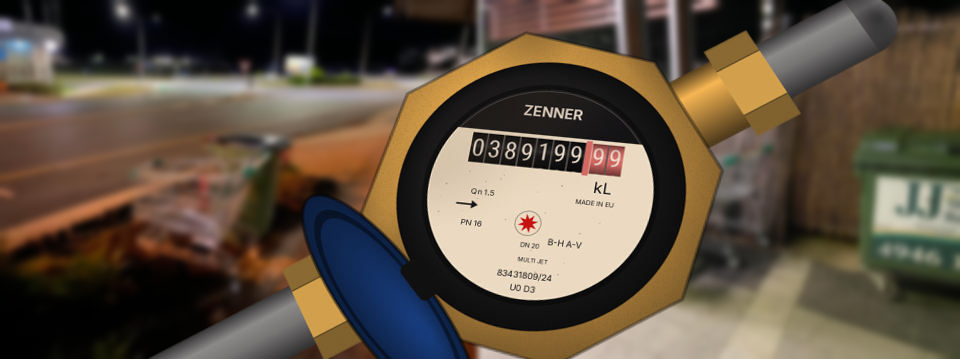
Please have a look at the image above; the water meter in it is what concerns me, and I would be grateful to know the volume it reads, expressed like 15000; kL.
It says 389199.99; kL
